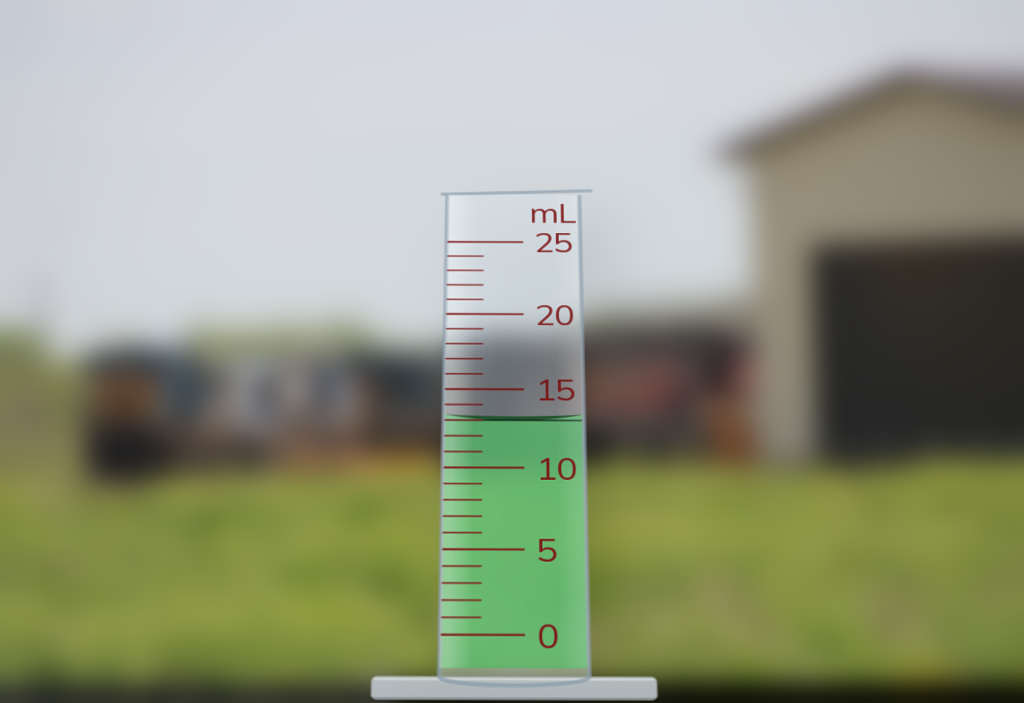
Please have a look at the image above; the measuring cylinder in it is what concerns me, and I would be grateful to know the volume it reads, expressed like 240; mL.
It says 13; mL
